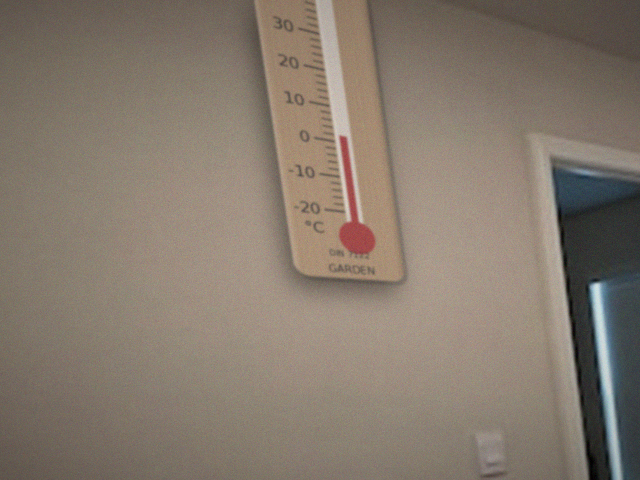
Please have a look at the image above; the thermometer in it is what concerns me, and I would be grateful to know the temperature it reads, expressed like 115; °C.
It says 2; °C
